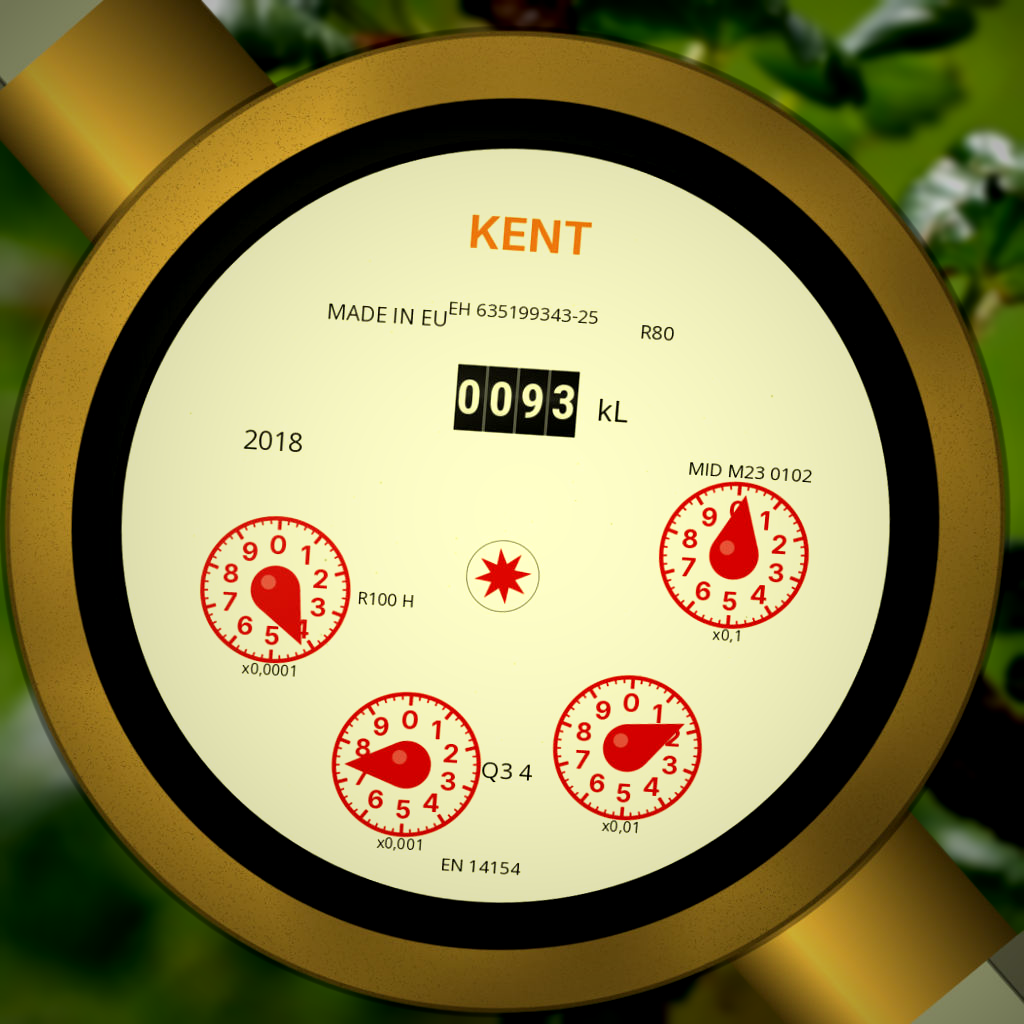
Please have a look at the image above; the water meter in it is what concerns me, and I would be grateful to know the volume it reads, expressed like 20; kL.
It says 93.0174; kL
